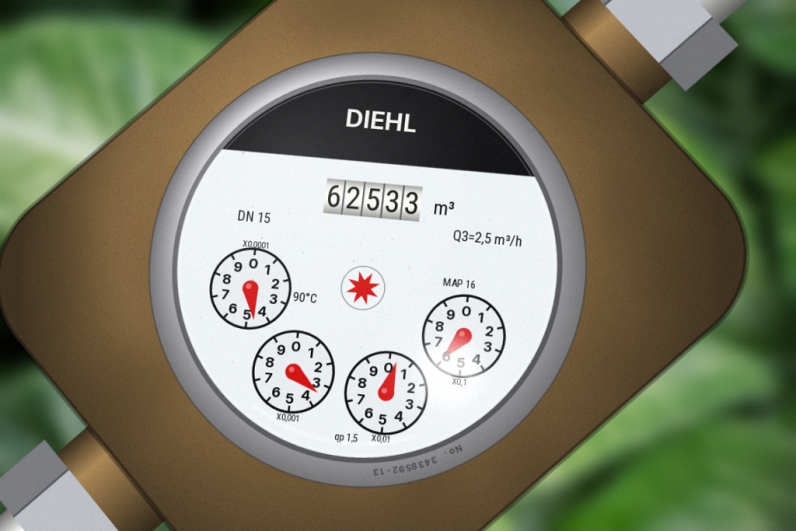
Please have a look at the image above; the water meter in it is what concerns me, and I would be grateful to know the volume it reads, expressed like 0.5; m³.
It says 62533.6034; m³
